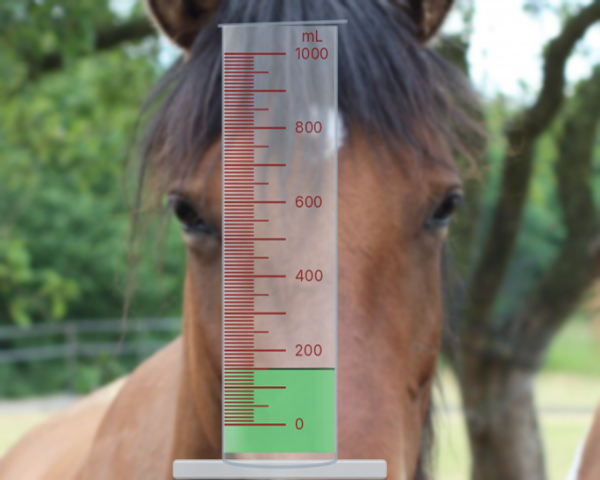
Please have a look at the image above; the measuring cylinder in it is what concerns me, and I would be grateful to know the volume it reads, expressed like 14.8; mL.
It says 150; mL
